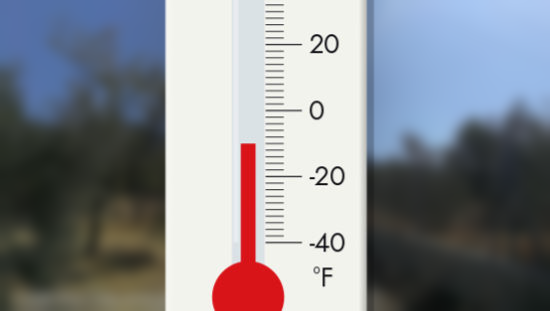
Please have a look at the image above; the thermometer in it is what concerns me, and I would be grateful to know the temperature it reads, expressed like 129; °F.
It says -10; °F
